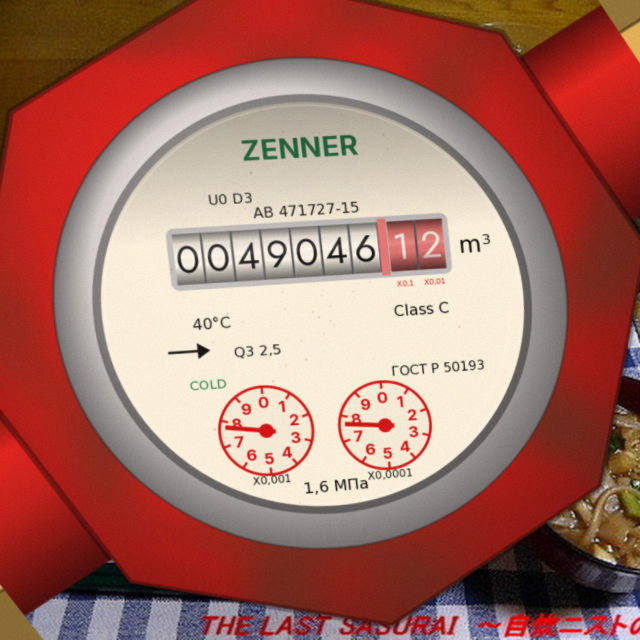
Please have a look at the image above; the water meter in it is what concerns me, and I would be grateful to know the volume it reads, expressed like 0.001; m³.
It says 49046.1277; m³
